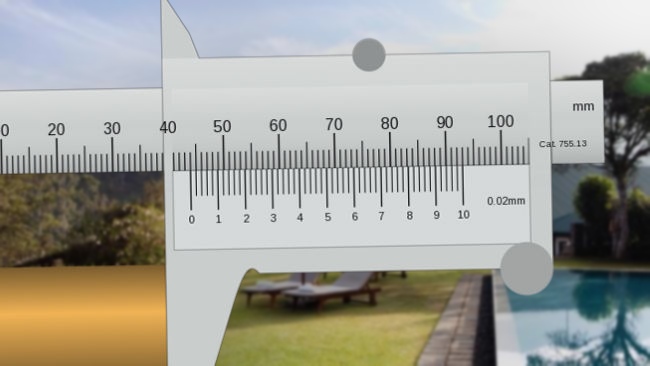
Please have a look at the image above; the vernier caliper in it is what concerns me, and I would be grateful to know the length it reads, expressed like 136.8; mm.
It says 44.0; mm
